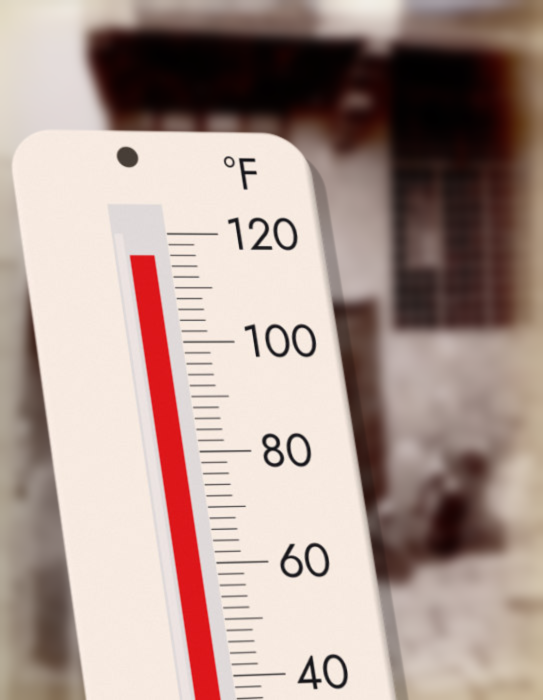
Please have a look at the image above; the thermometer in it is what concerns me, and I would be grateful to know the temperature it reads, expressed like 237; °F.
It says 116; °F
